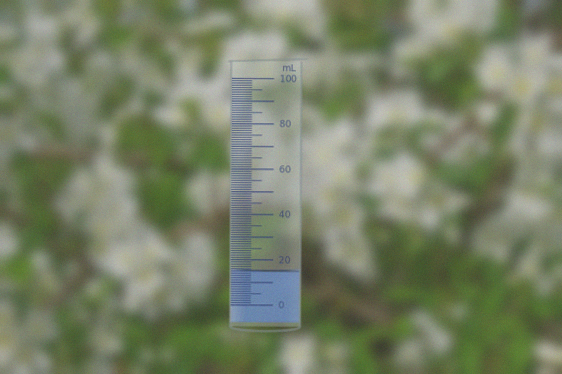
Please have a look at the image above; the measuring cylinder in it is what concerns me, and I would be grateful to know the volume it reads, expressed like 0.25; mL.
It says 15; mL
